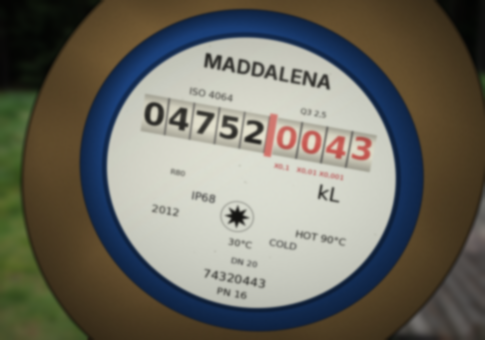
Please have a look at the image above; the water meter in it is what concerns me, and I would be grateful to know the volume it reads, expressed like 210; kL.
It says 4752.0043; kL
